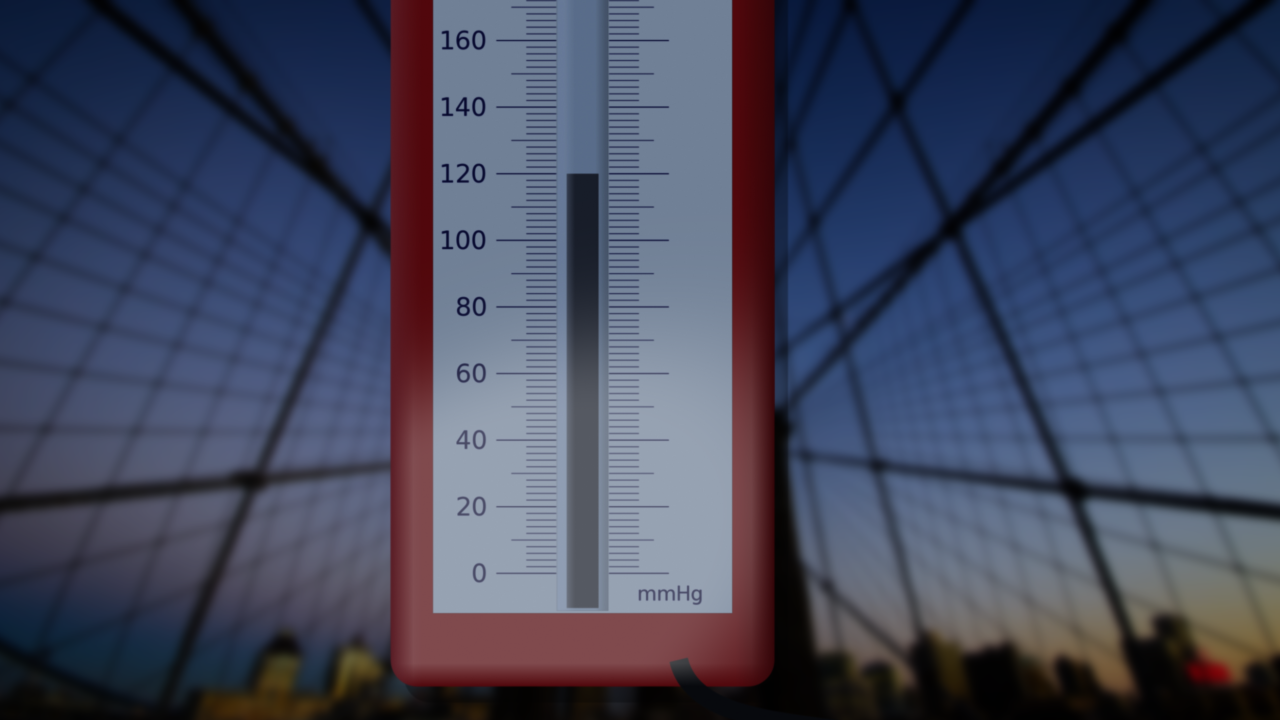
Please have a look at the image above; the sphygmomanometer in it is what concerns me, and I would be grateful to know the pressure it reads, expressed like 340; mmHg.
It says 120; mmHg
